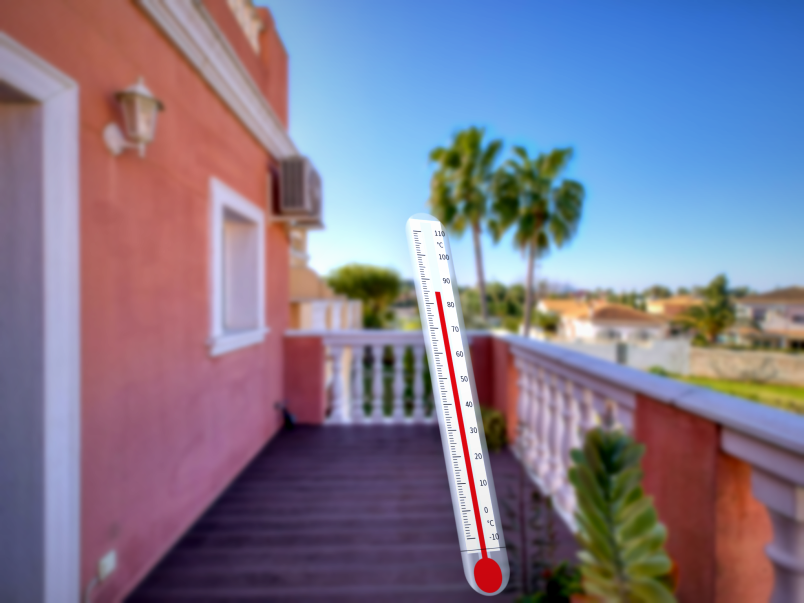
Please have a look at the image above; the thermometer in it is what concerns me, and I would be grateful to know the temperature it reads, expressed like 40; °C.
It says 85; °C
